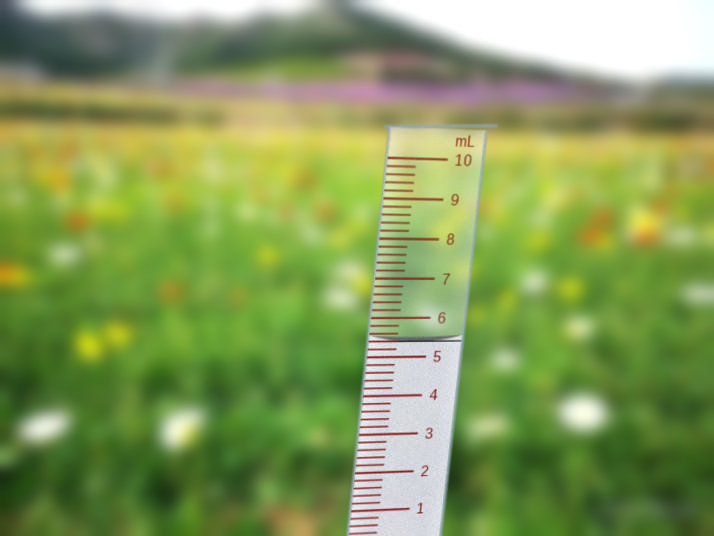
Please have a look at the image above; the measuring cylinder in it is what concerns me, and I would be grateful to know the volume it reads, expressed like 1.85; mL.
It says 5.4; mL
